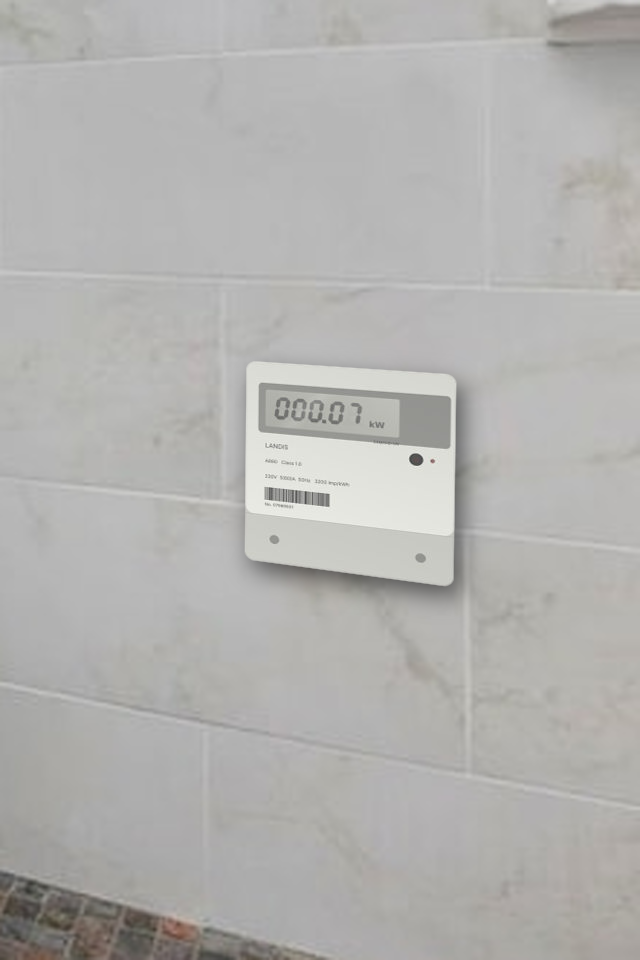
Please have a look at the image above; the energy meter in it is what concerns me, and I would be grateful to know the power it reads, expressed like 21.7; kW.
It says 0.07; kW
